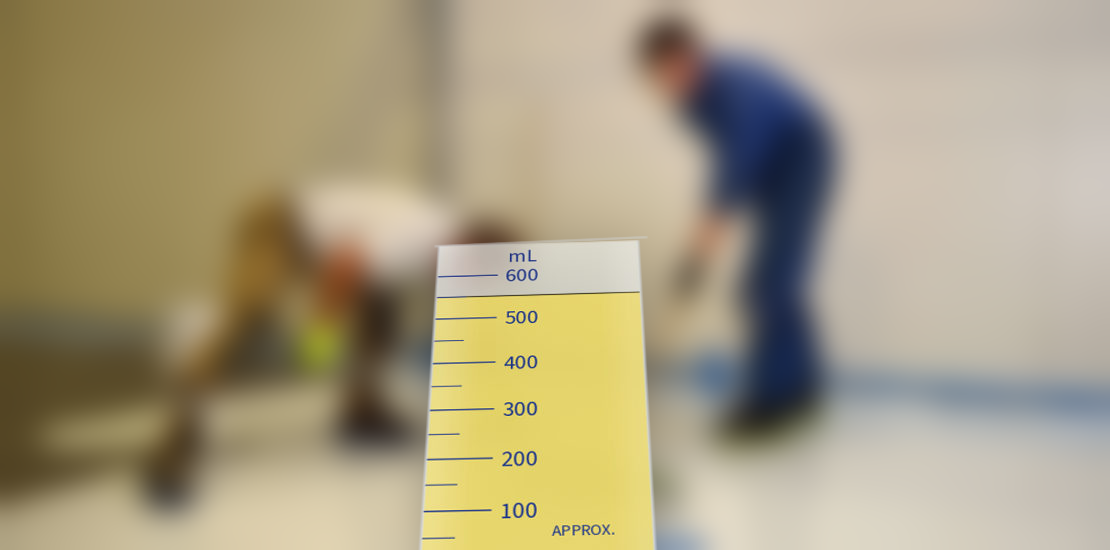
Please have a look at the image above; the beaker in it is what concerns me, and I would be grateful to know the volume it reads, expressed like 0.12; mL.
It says 550; mL
